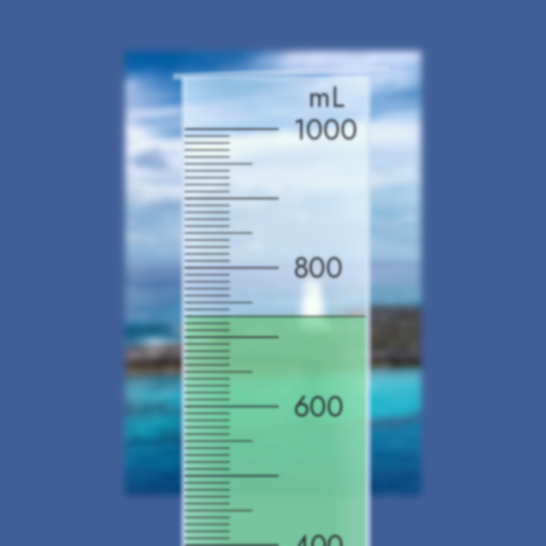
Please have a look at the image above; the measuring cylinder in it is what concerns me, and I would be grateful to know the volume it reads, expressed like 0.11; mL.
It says 730; mL
